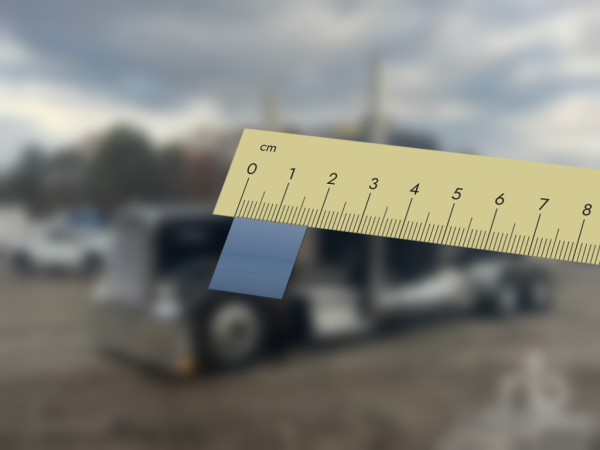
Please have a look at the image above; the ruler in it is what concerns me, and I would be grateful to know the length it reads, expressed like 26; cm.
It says 1.8; cm
